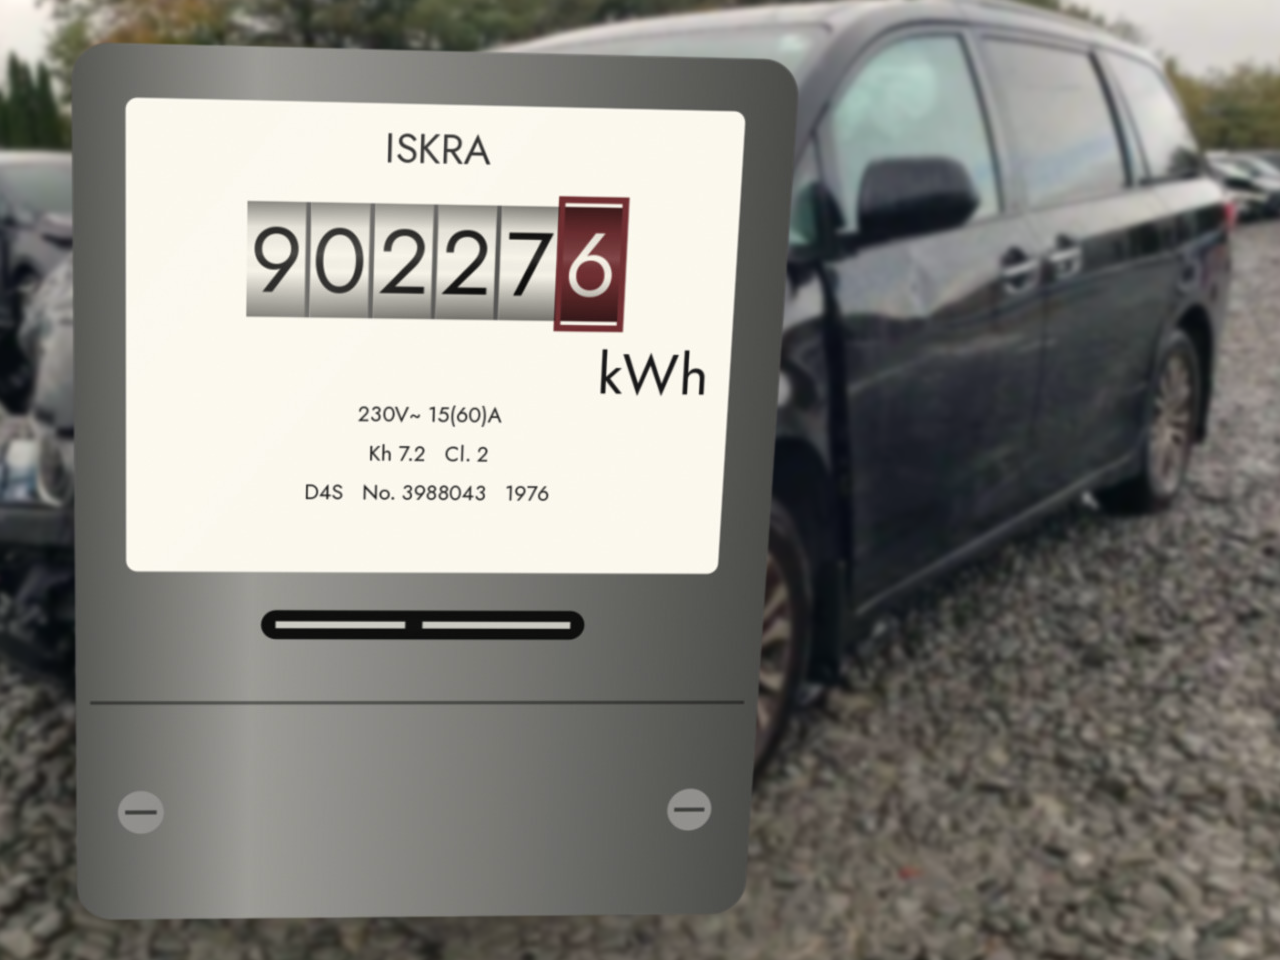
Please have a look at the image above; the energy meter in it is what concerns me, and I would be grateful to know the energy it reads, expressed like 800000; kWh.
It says 90227.6; kWh
